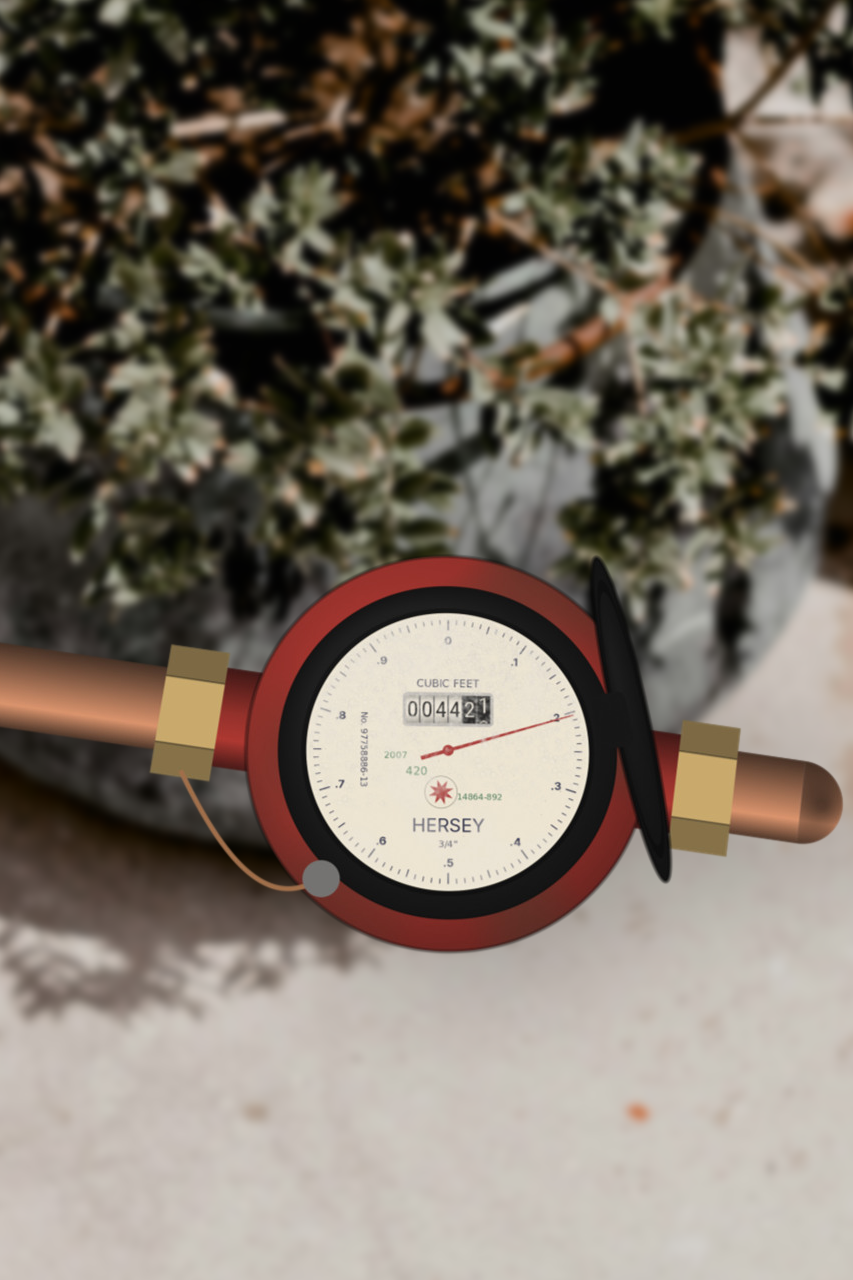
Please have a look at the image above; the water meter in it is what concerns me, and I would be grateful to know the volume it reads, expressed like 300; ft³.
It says 4421.20; ft³
